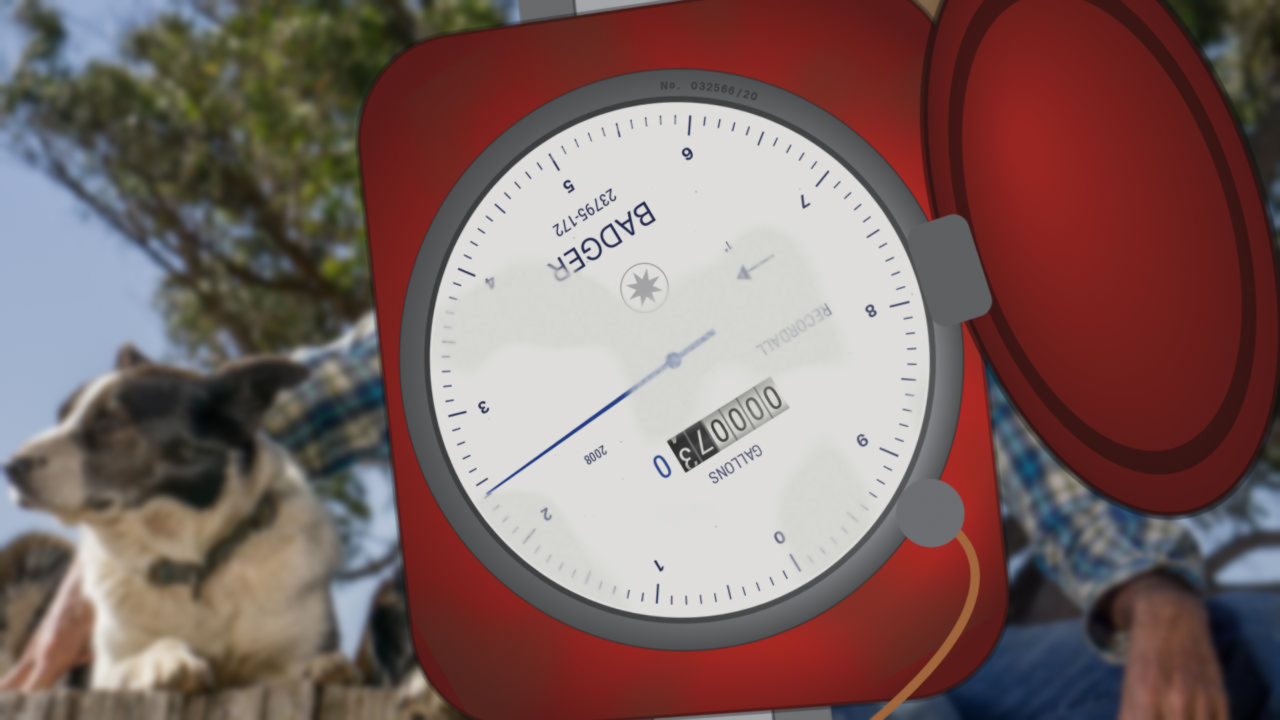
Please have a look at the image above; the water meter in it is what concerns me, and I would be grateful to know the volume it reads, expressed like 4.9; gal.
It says 732.4; gal
